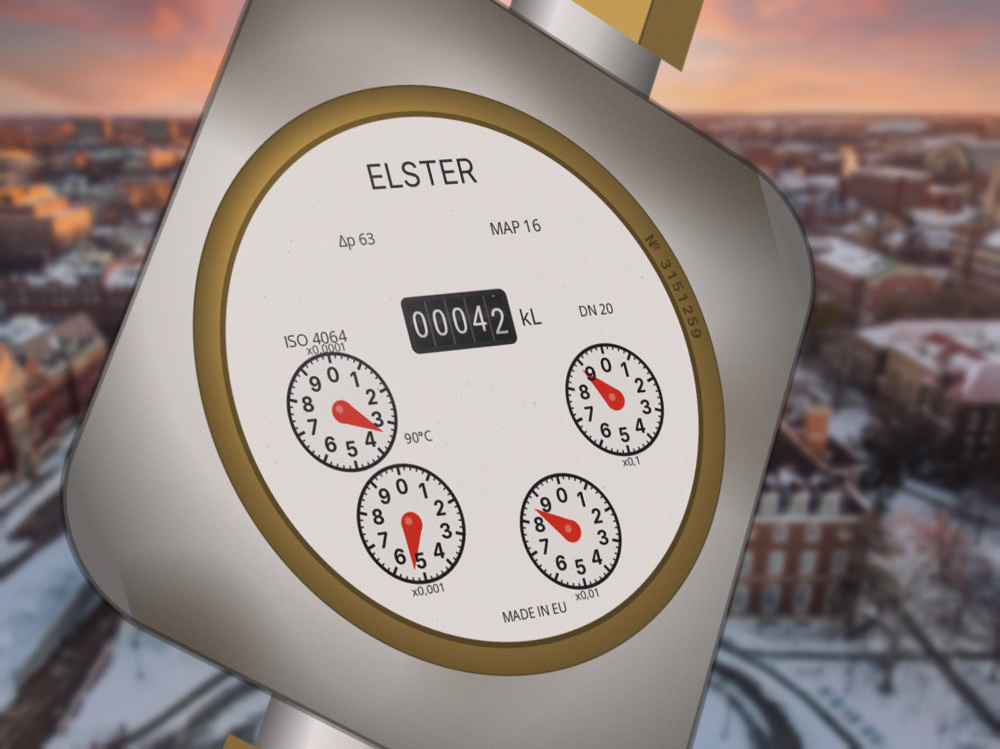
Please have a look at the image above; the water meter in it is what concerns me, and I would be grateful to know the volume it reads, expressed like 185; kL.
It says 41.8853; kL
